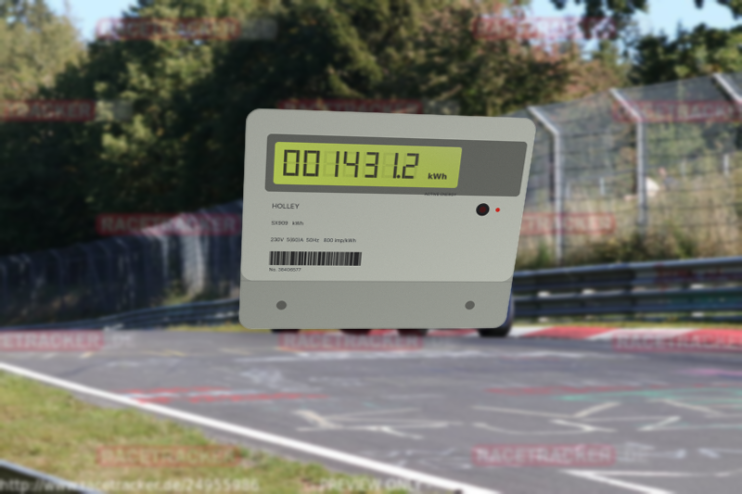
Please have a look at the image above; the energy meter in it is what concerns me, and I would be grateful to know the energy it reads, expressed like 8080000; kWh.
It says 1431.2; kWh
